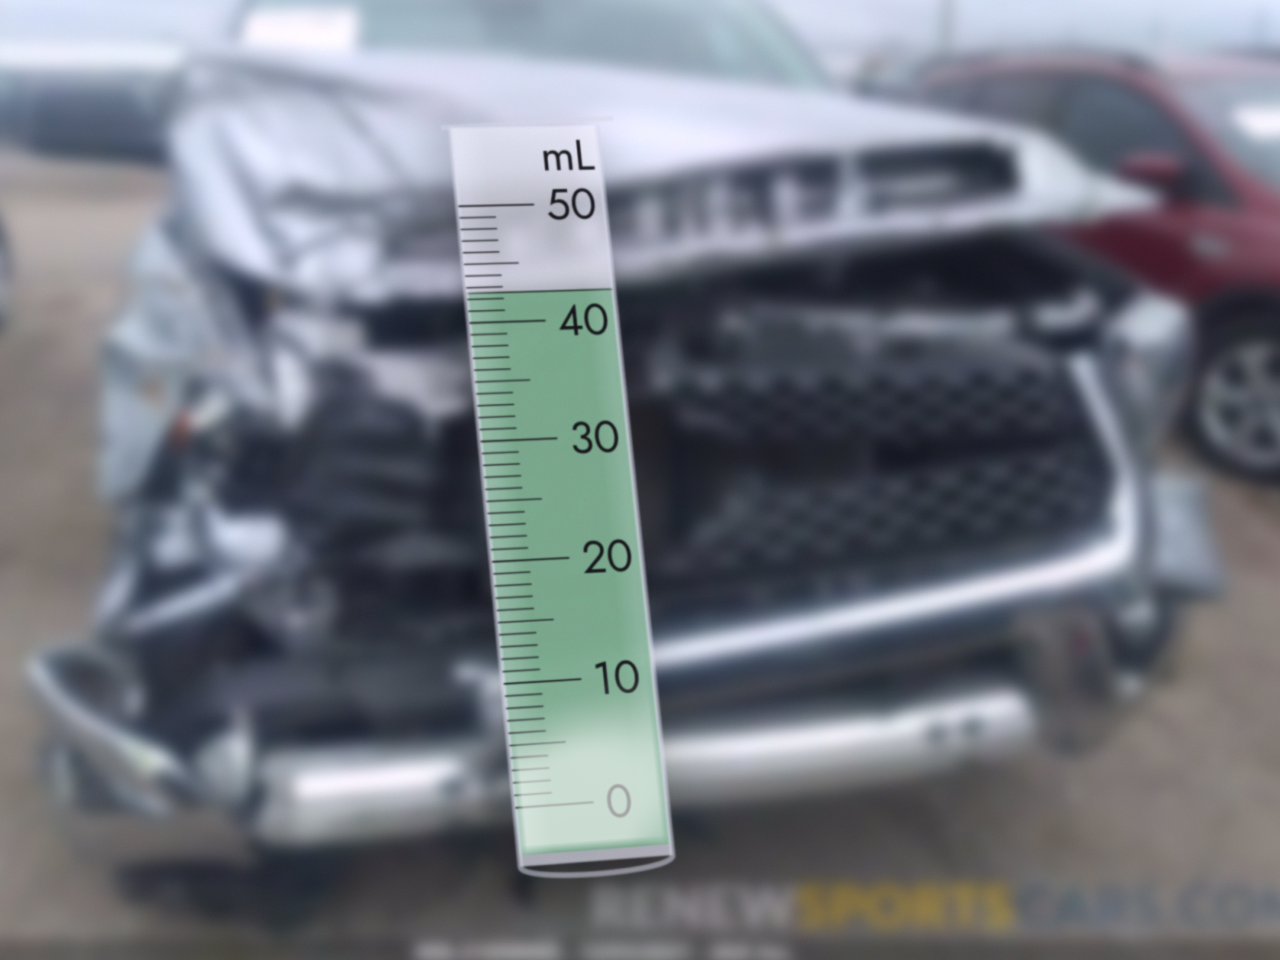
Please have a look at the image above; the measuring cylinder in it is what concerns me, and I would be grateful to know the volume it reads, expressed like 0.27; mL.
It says 42.5; mL
